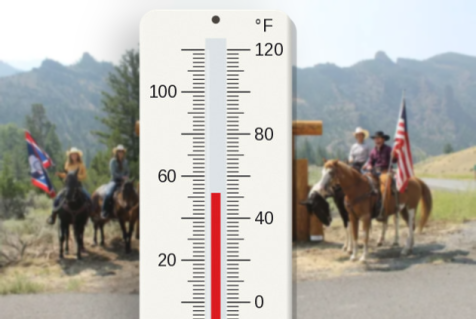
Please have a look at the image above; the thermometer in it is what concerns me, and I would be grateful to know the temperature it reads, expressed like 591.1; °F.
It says 52; °F
